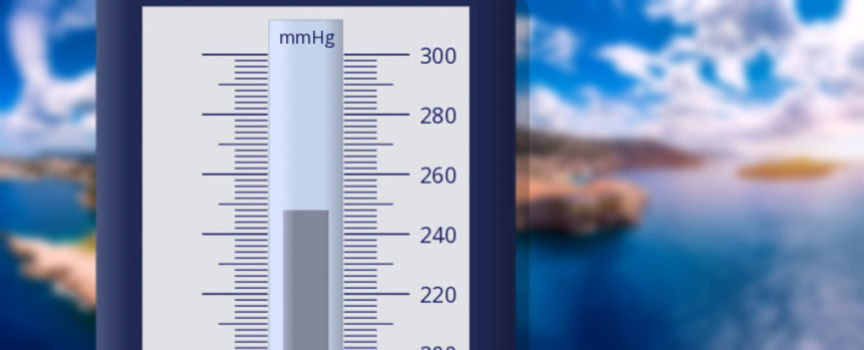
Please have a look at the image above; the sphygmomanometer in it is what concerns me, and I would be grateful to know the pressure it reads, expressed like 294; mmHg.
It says 248; mmHg
